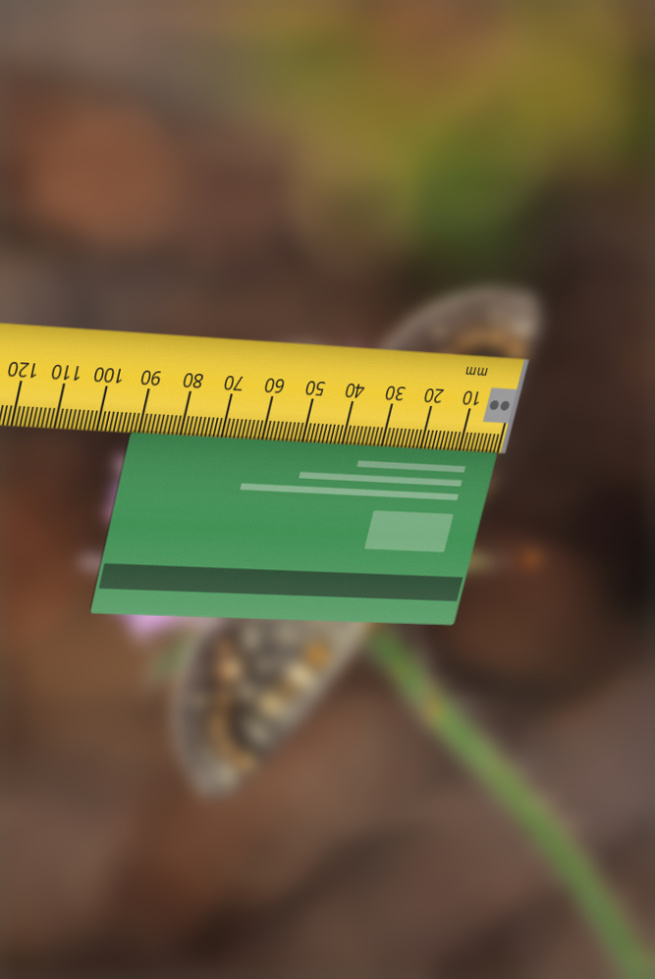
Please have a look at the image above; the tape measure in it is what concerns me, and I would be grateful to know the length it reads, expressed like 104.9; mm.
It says 92; mm
